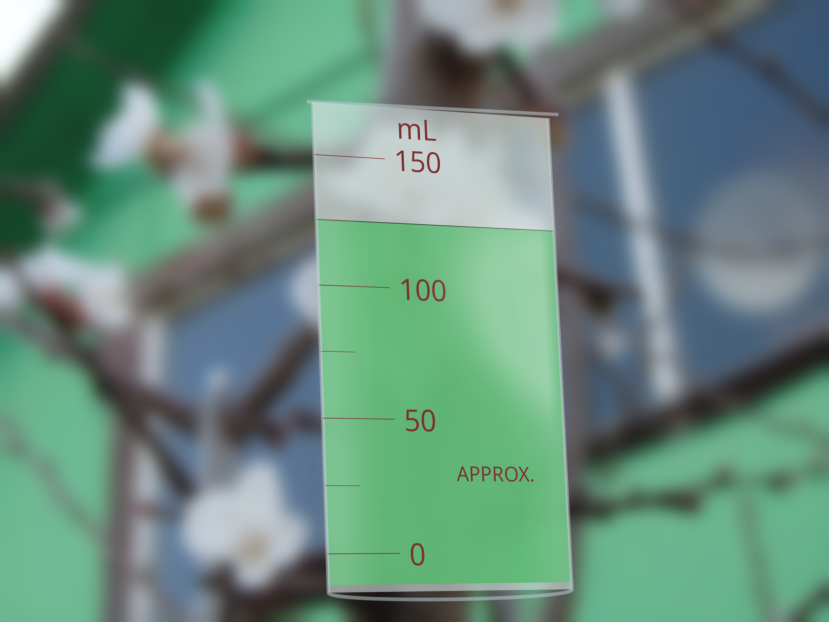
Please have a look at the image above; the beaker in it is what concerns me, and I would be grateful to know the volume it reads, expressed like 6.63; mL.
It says 125; mL
